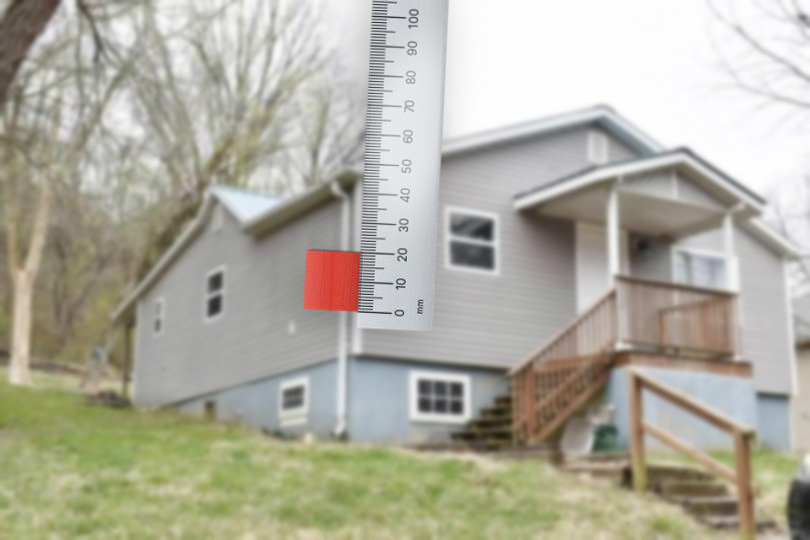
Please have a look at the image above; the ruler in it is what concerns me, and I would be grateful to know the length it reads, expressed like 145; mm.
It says 20; mm
